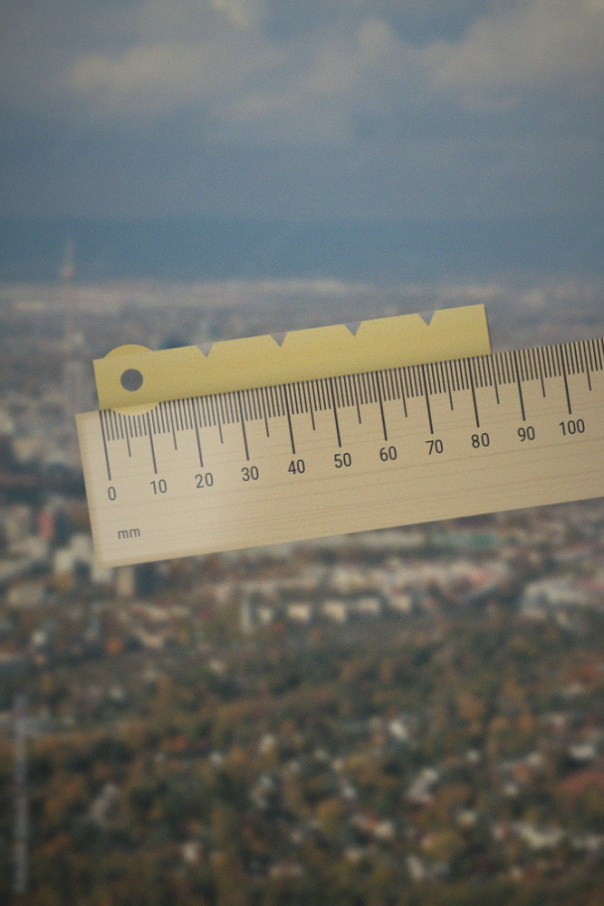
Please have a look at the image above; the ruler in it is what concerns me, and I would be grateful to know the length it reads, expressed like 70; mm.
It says 85; mm
